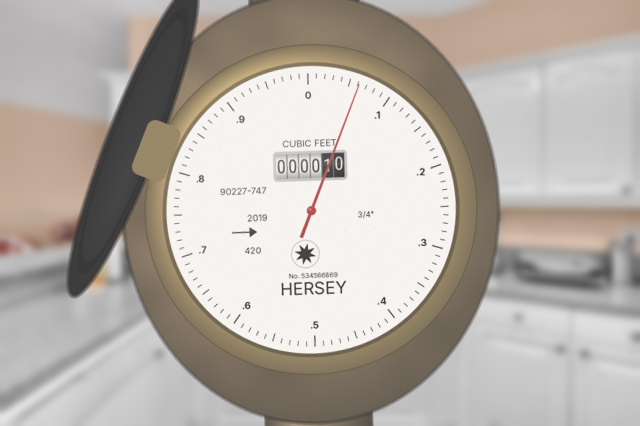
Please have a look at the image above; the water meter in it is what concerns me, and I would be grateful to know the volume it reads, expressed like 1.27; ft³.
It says 10.06; ft³
